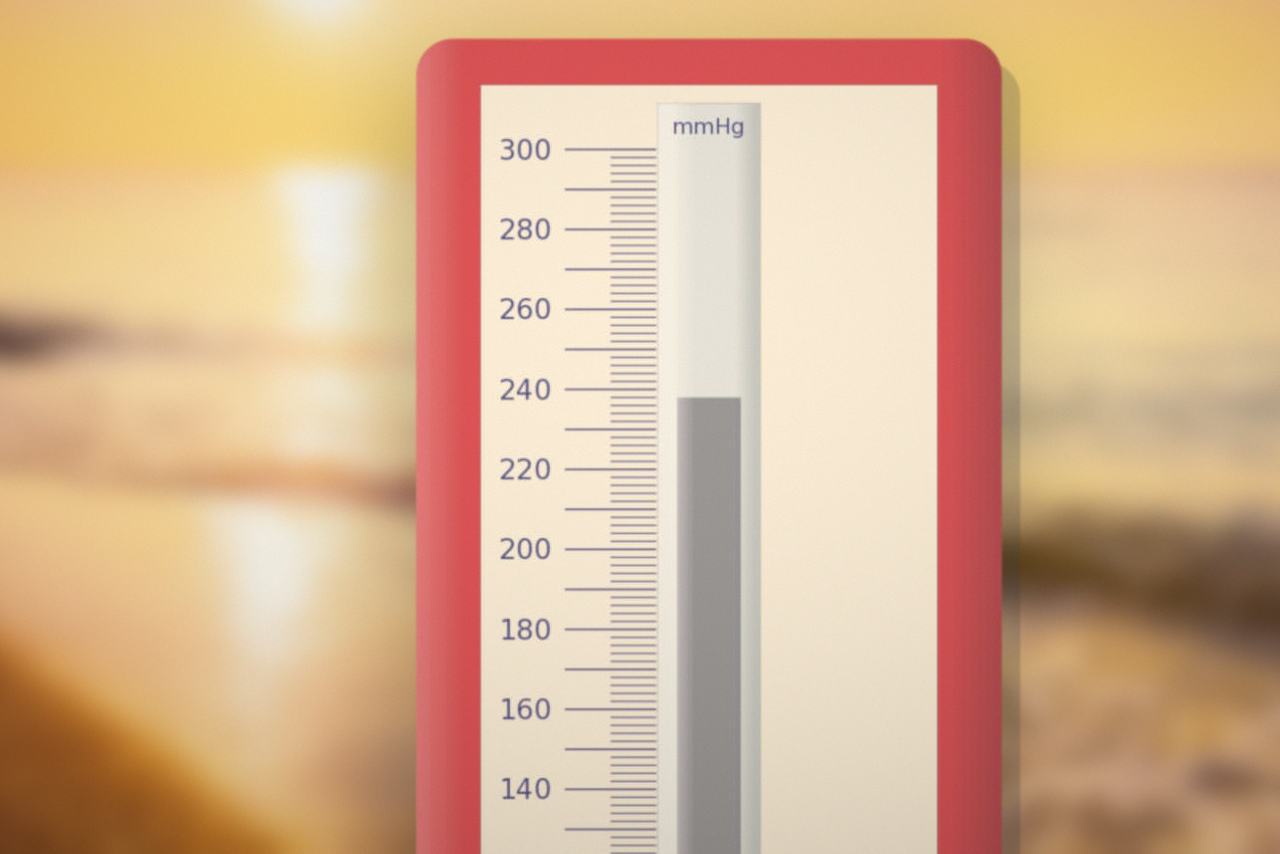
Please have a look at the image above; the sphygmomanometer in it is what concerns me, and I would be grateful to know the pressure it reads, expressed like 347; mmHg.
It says 238; mmHg
